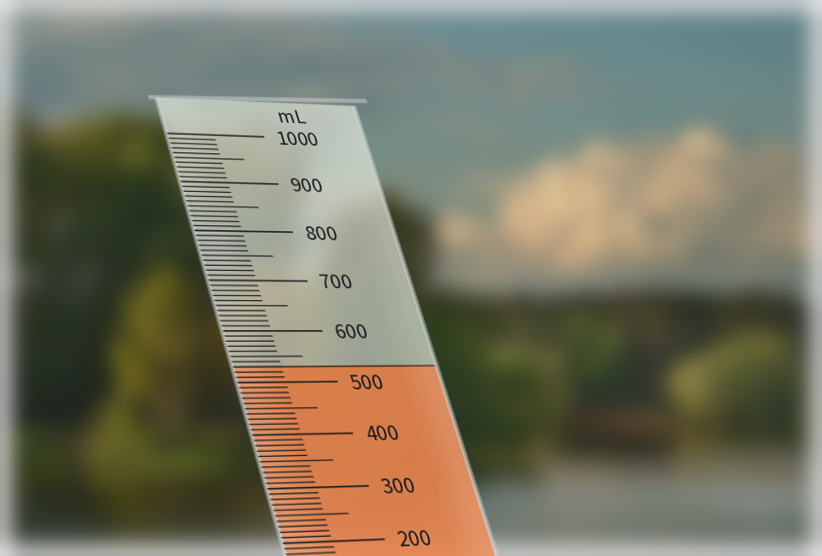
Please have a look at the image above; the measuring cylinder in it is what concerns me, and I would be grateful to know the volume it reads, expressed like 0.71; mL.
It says 530; mL
